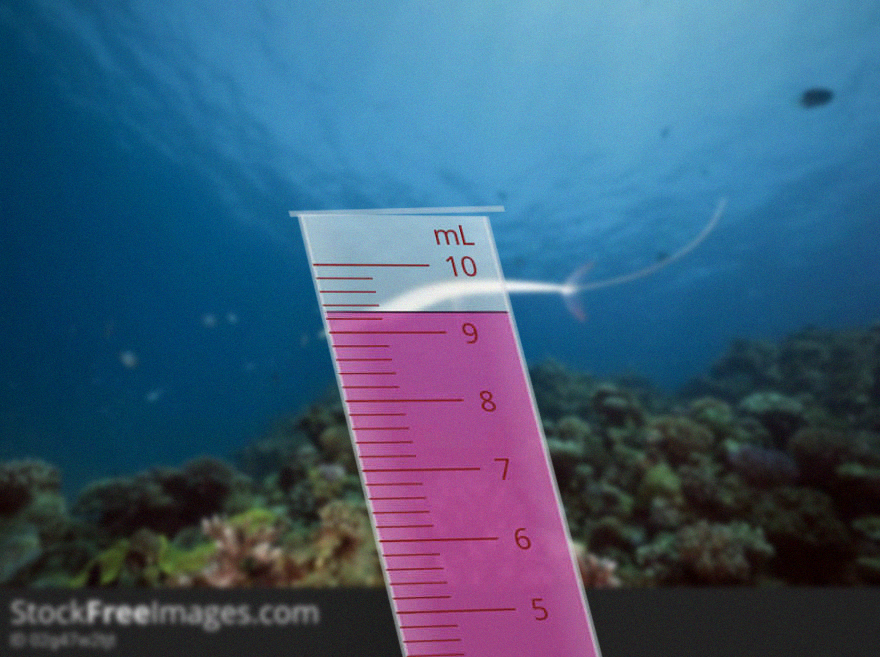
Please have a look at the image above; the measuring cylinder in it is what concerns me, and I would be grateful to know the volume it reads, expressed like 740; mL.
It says 9.3; mL
